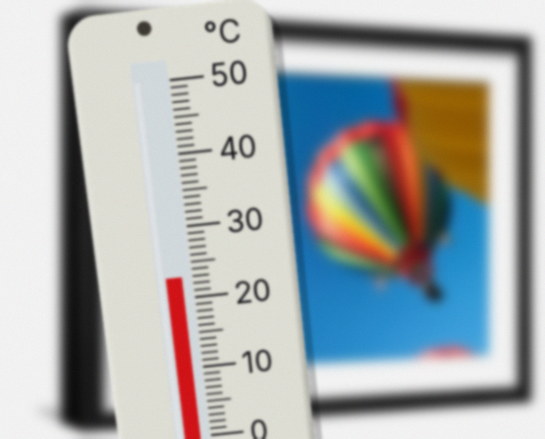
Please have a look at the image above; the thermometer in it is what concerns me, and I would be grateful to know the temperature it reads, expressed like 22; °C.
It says 23; °C
